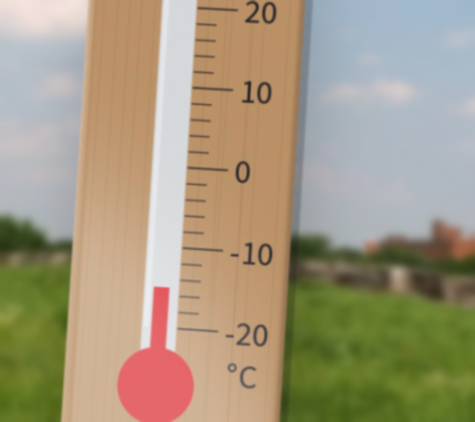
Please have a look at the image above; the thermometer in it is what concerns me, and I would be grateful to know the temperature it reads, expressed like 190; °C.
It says -15; °C
